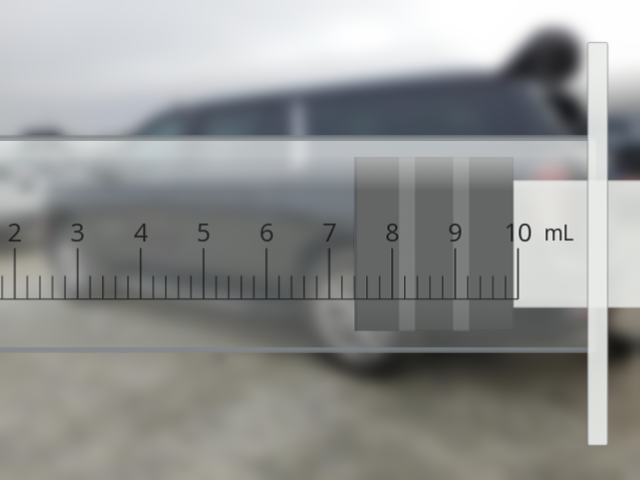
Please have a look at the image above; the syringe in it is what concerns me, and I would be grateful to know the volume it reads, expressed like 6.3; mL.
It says 7.4; mL
